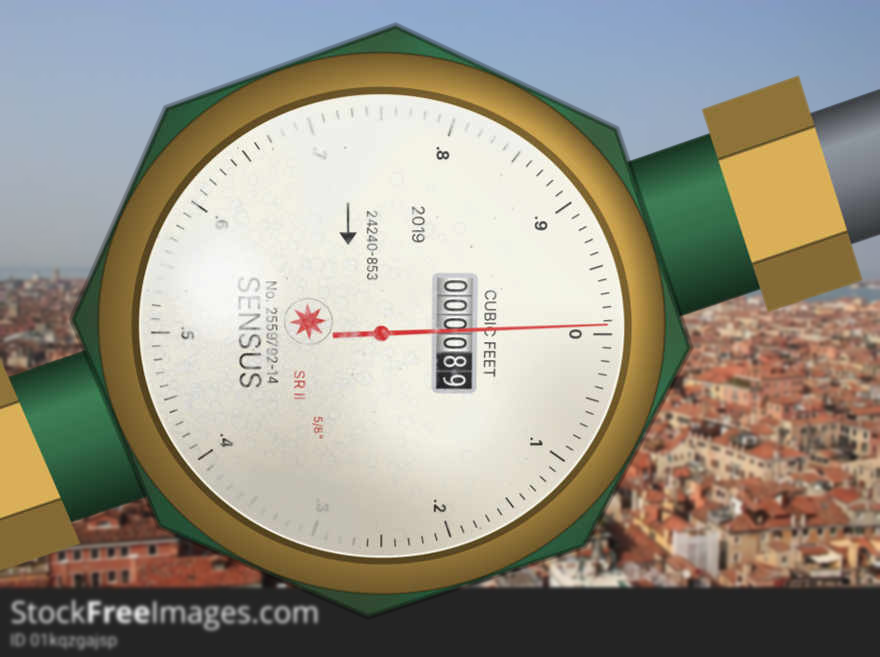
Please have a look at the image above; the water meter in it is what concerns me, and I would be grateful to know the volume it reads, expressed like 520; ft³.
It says 88.99; ft³
